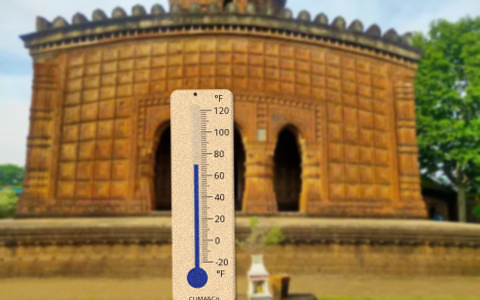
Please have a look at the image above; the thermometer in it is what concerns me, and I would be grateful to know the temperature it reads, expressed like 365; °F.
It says 70; °F
